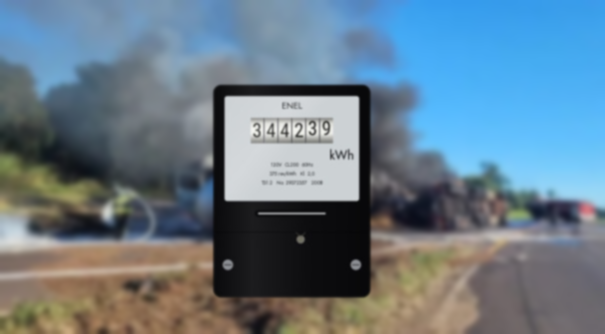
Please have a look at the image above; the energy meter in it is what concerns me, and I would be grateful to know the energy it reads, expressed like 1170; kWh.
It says 344239; kWh
